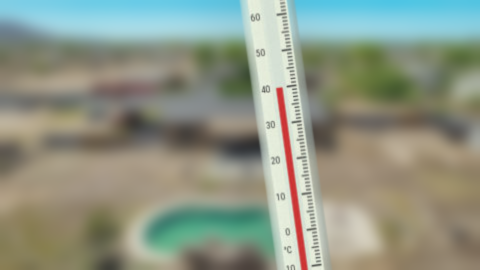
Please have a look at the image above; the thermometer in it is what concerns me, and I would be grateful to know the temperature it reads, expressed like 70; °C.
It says 40; °C
